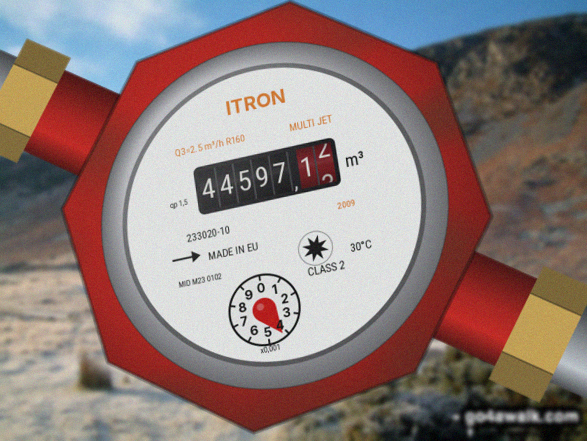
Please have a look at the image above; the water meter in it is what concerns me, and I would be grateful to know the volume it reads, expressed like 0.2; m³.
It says 44597.124; m³
